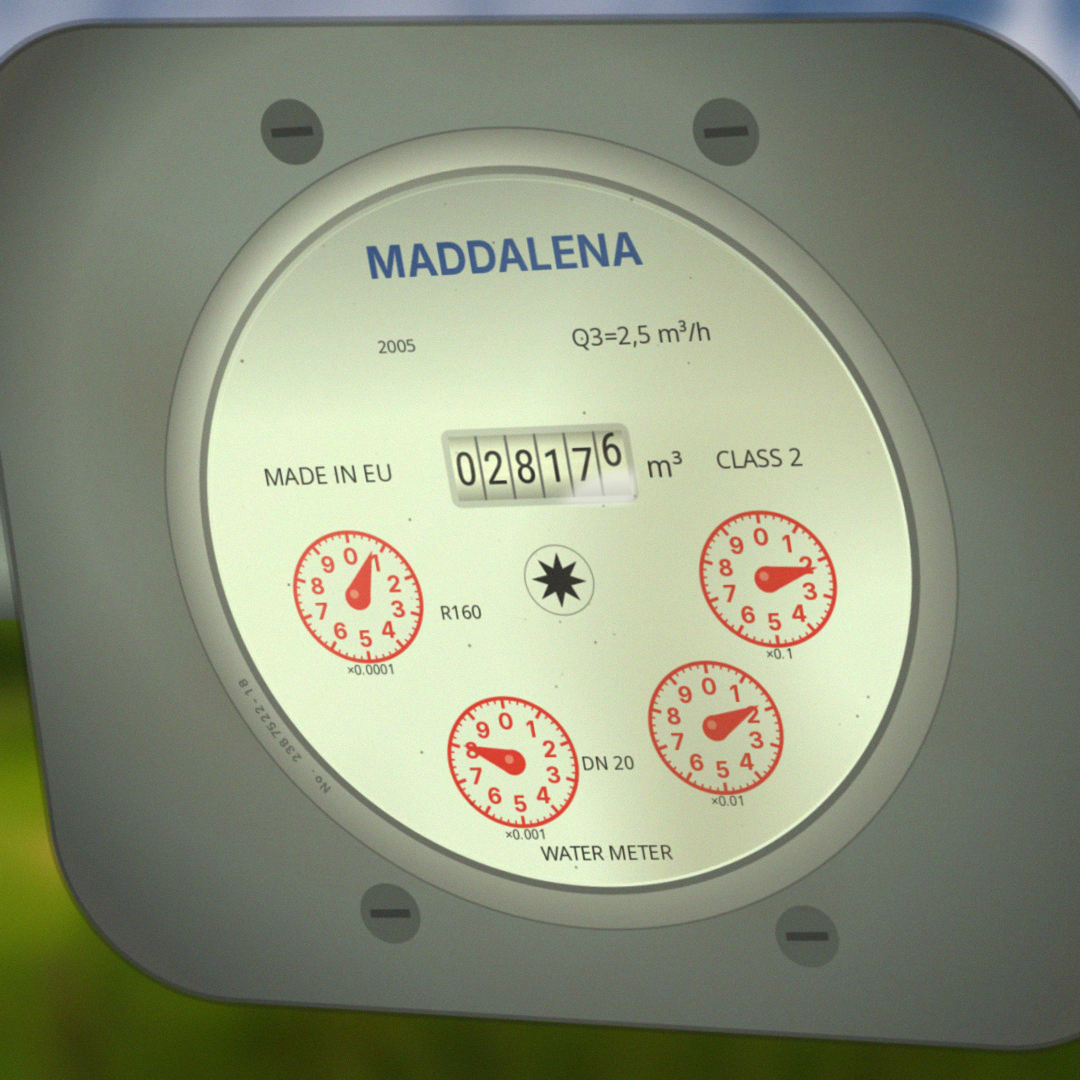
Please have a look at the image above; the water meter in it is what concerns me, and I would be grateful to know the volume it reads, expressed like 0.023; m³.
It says 28176.2180; m³
